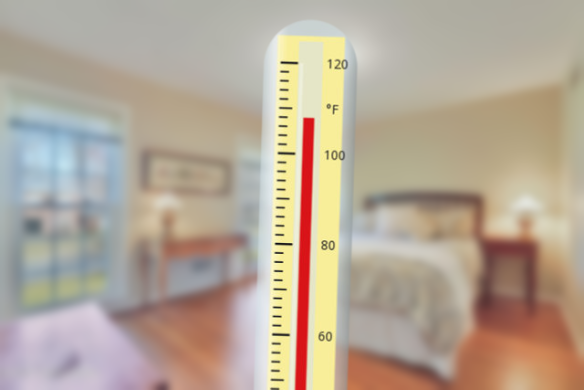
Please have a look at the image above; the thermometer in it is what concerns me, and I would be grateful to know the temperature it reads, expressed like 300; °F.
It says 108; °F
